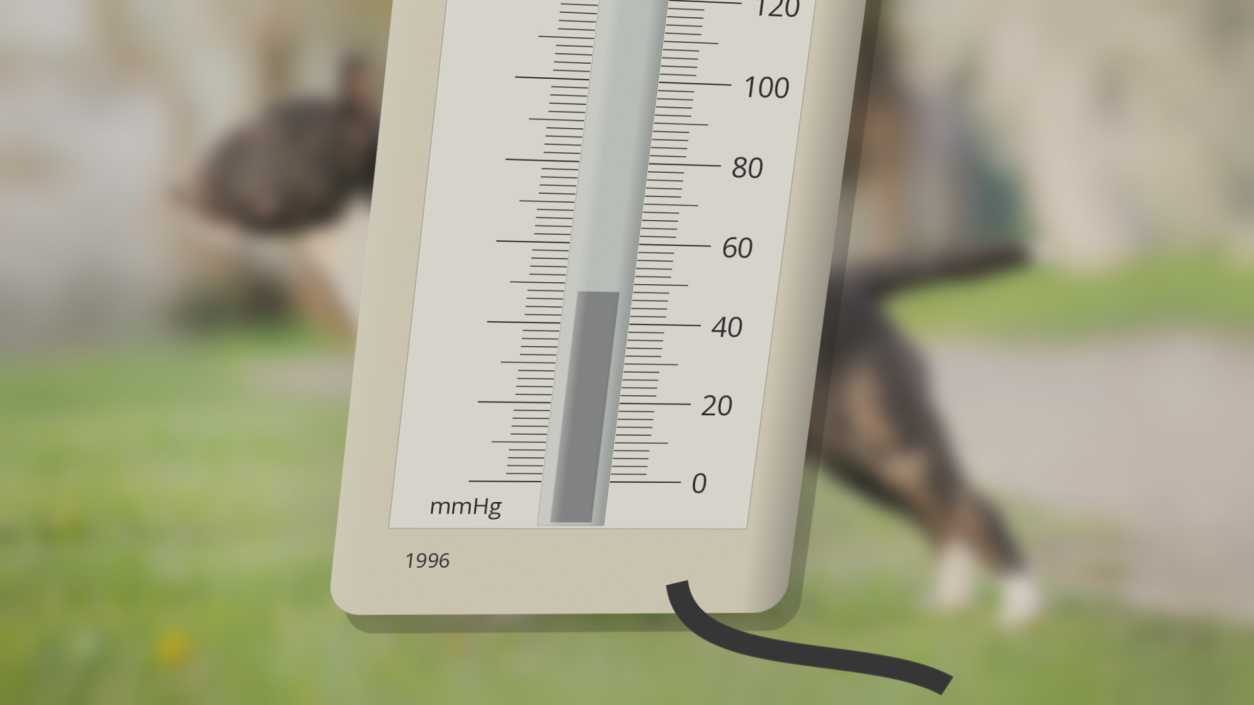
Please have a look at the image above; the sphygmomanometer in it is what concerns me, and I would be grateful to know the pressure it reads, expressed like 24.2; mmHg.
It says 48; mmHg
